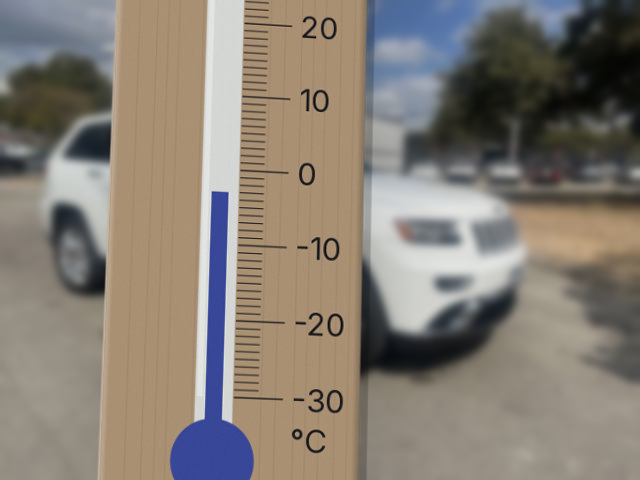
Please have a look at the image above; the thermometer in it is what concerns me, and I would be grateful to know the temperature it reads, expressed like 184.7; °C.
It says -3; °C
